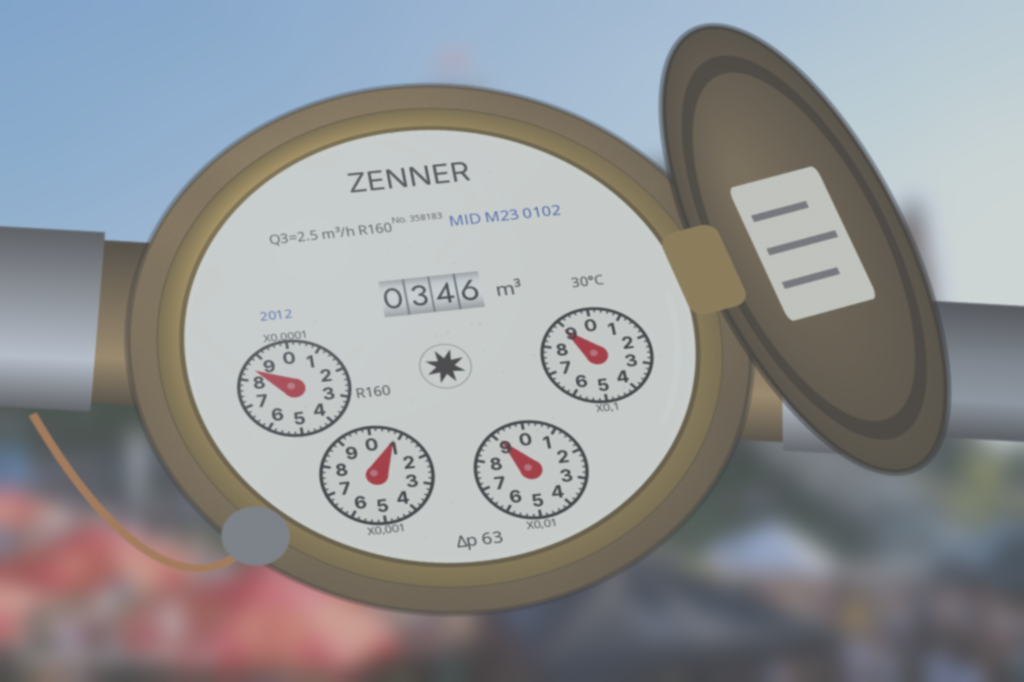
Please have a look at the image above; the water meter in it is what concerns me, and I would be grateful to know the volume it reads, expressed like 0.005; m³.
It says 346.8908; m³
